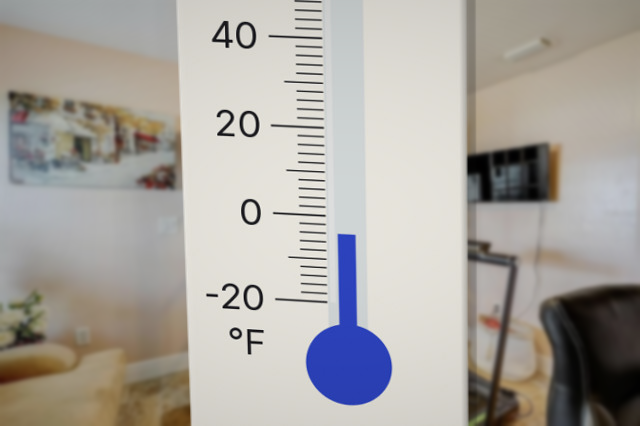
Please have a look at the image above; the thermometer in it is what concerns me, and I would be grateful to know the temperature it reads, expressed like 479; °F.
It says -4; °F
